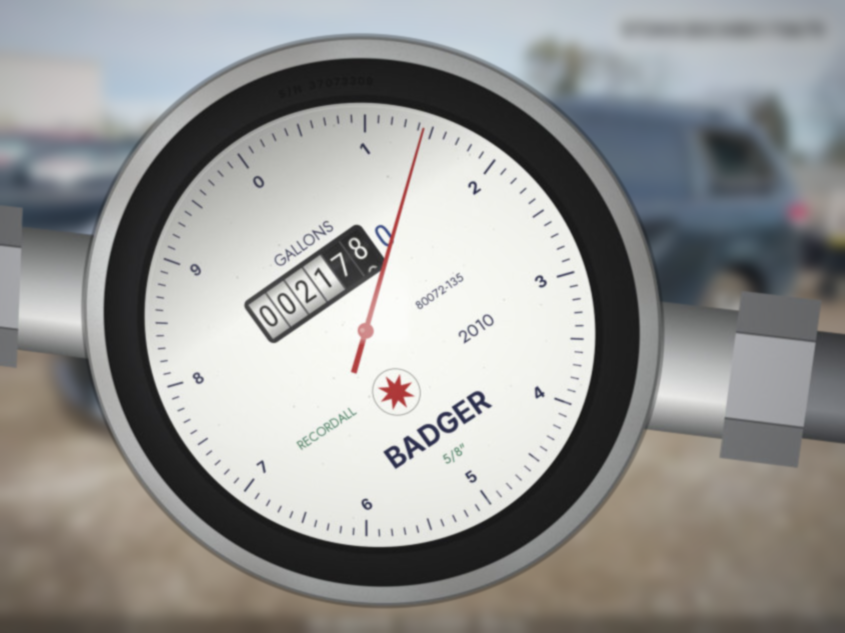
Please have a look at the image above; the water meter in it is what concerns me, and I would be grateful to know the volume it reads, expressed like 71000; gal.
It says 21781.4; gal
